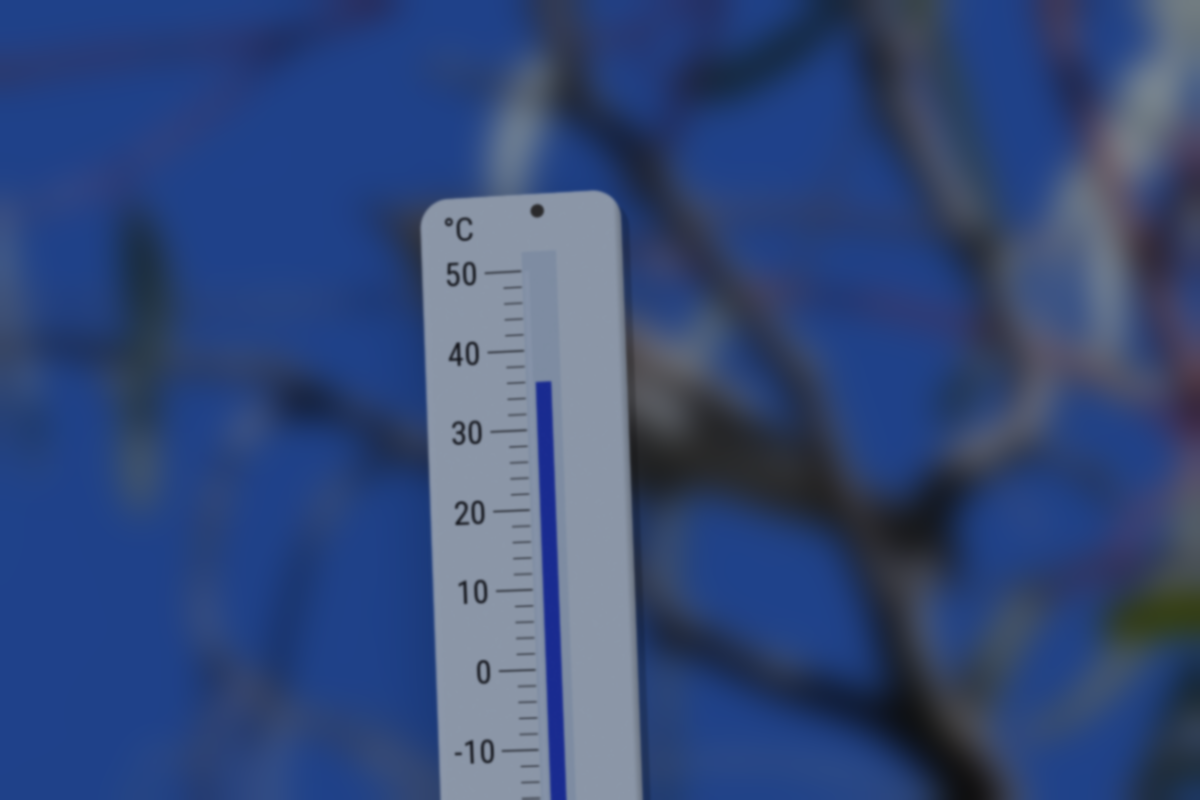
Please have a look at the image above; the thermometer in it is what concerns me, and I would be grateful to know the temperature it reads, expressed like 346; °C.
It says 36; °C
